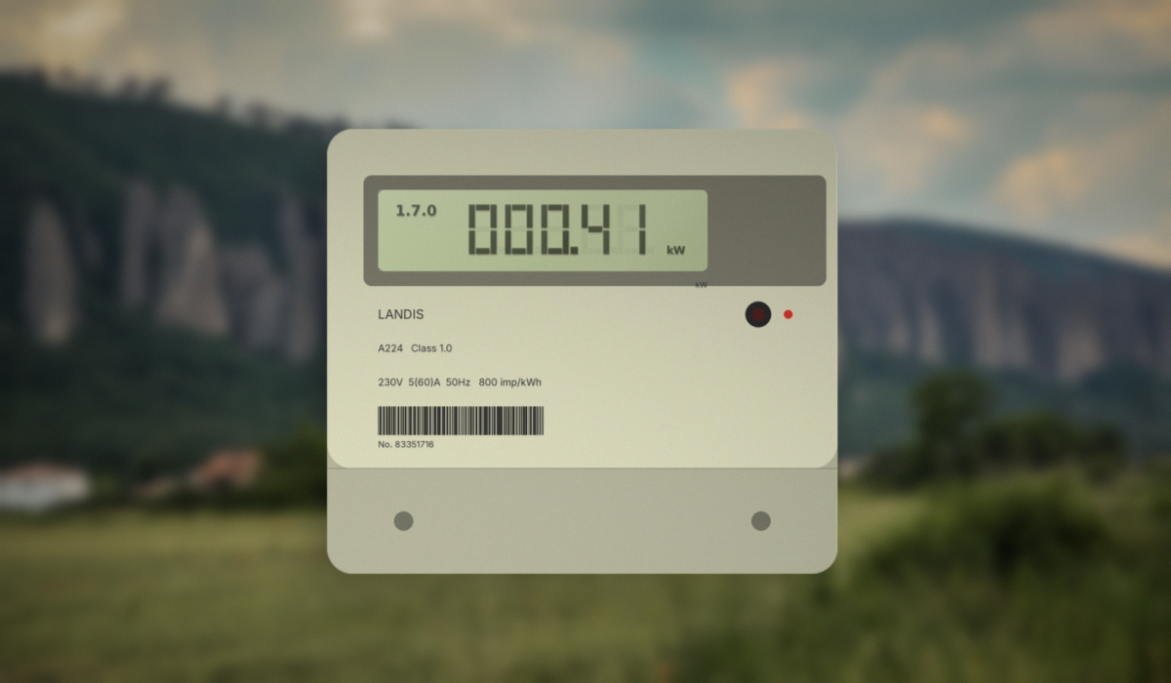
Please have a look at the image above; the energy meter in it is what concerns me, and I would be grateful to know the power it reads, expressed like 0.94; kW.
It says 0.41; kW
